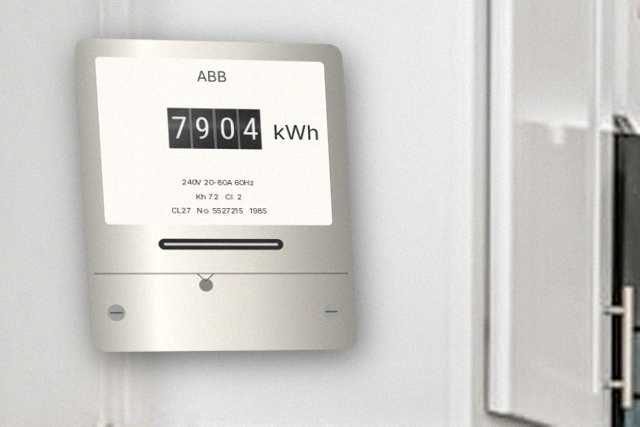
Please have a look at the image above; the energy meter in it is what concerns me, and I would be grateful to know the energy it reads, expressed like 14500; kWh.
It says 7904; kWh
